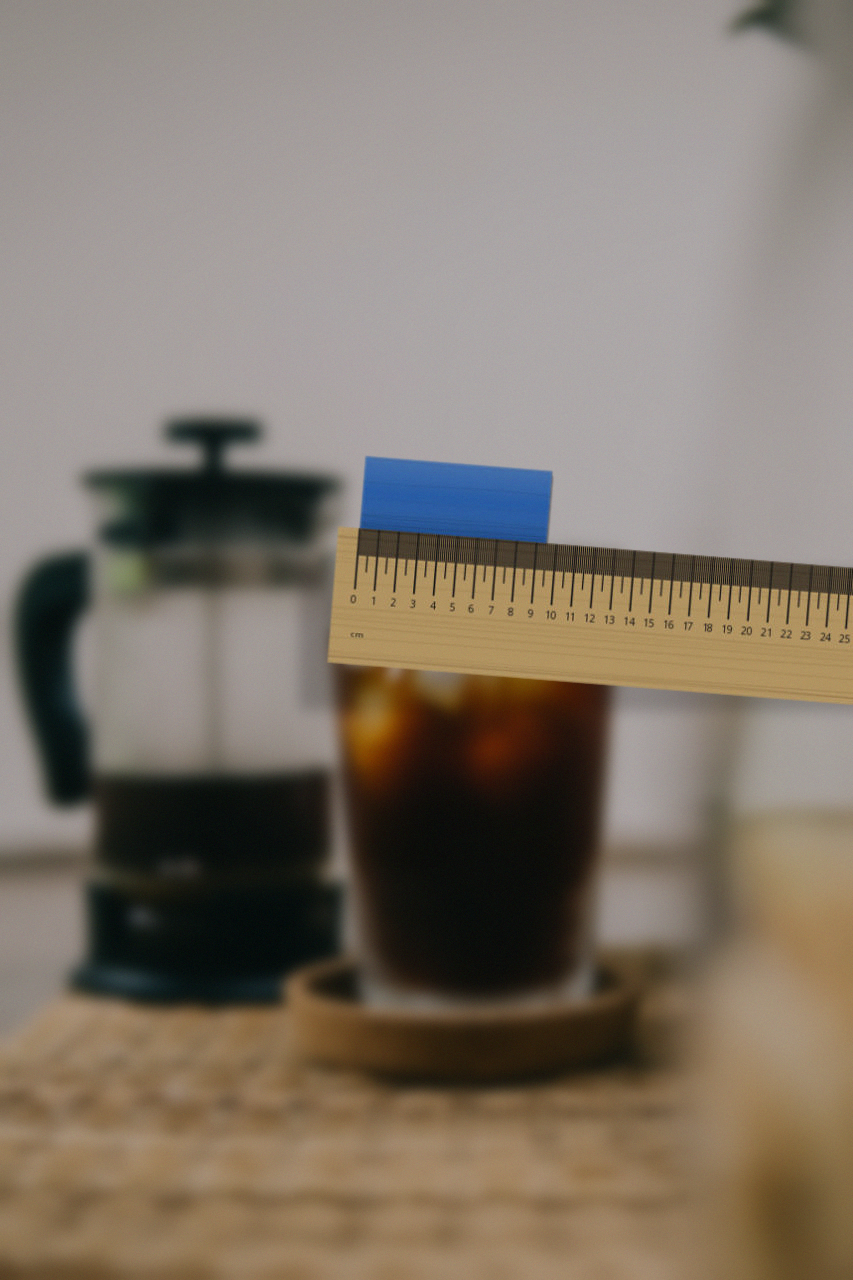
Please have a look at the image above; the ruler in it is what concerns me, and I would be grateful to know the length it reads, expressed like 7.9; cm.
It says 9.5; cm
